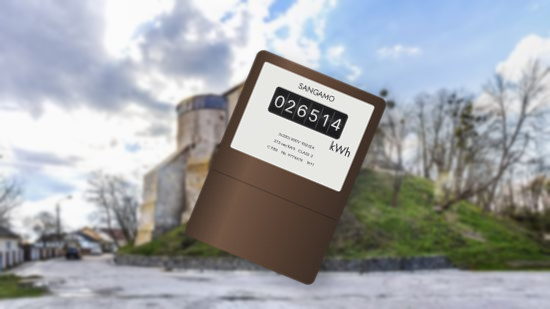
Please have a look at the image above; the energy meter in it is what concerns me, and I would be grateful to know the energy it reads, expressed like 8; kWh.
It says 26514; kWh
